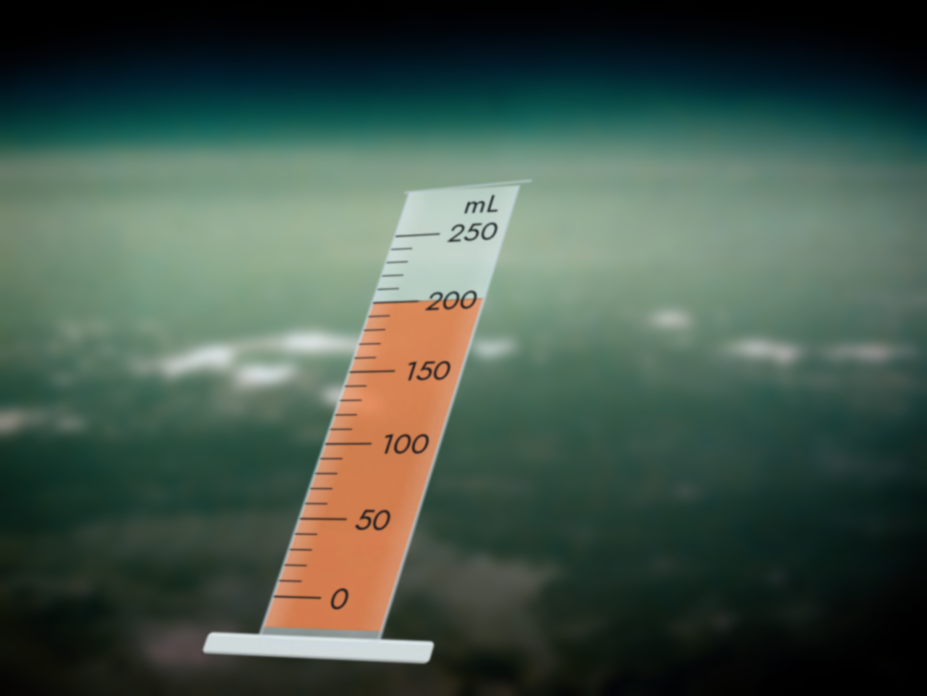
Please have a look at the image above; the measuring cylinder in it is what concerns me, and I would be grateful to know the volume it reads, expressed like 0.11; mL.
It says 200; mL
